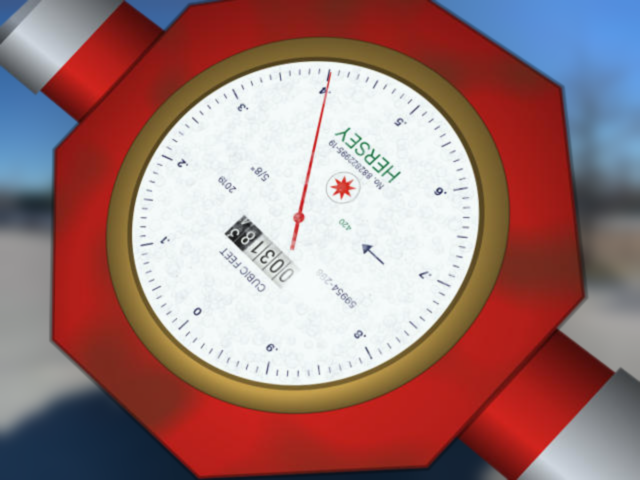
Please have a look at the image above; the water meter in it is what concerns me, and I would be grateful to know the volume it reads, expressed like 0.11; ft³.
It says 3183.40; ft³
